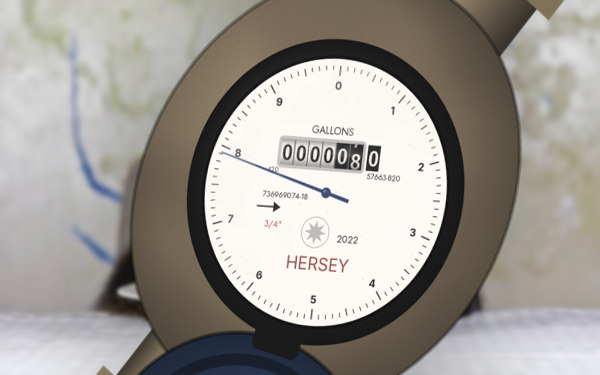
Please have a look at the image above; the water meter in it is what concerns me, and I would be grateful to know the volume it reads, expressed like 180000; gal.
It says 77.9; gal
